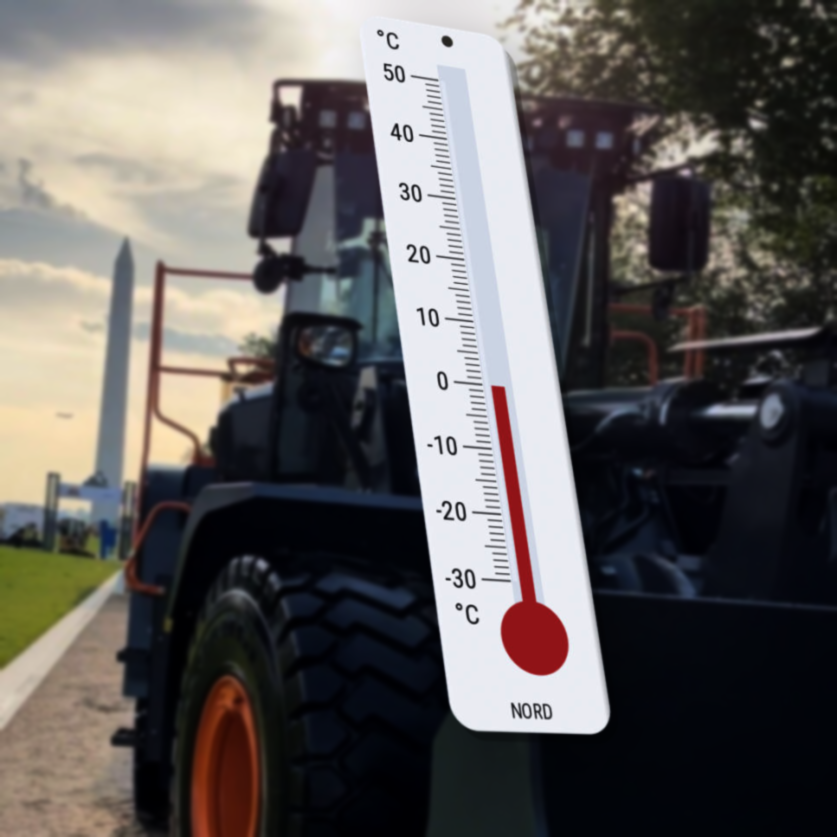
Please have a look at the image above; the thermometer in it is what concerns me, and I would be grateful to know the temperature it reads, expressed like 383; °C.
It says 0; °C
